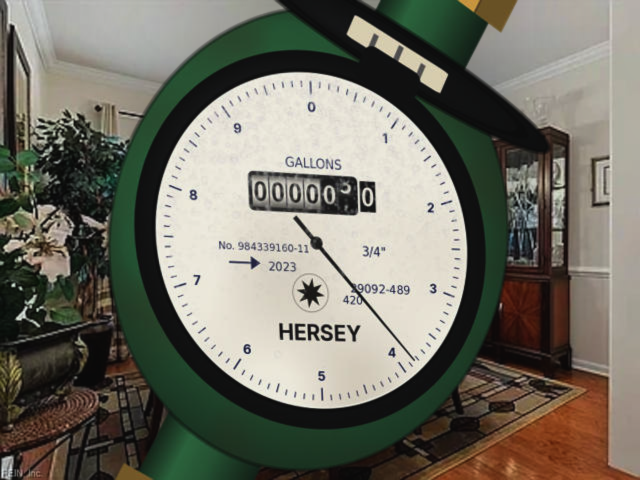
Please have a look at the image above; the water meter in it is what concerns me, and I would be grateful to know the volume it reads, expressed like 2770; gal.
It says 33.8; gal
